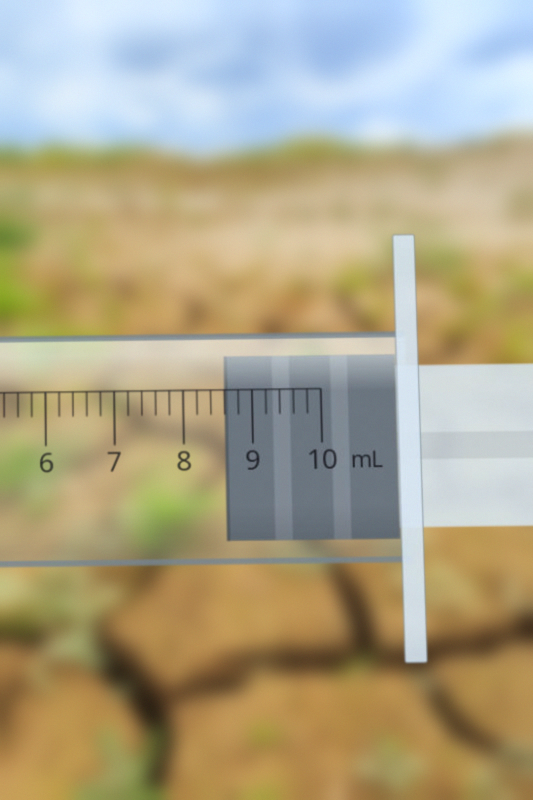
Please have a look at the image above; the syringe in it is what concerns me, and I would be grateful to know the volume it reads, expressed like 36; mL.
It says 8.6; mL
